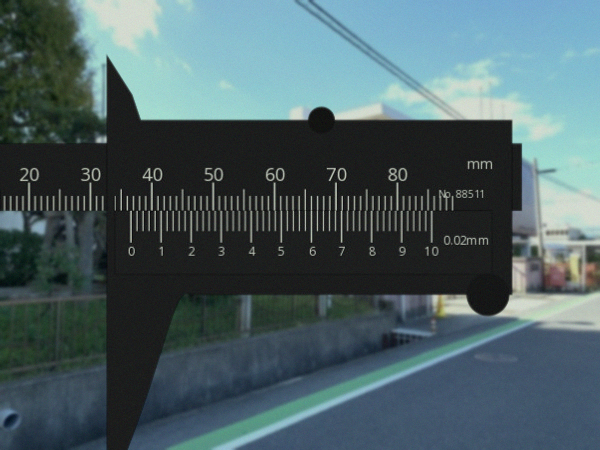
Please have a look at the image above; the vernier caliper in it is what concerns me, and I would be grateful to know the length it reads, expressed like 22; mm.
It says 36.6; mm
